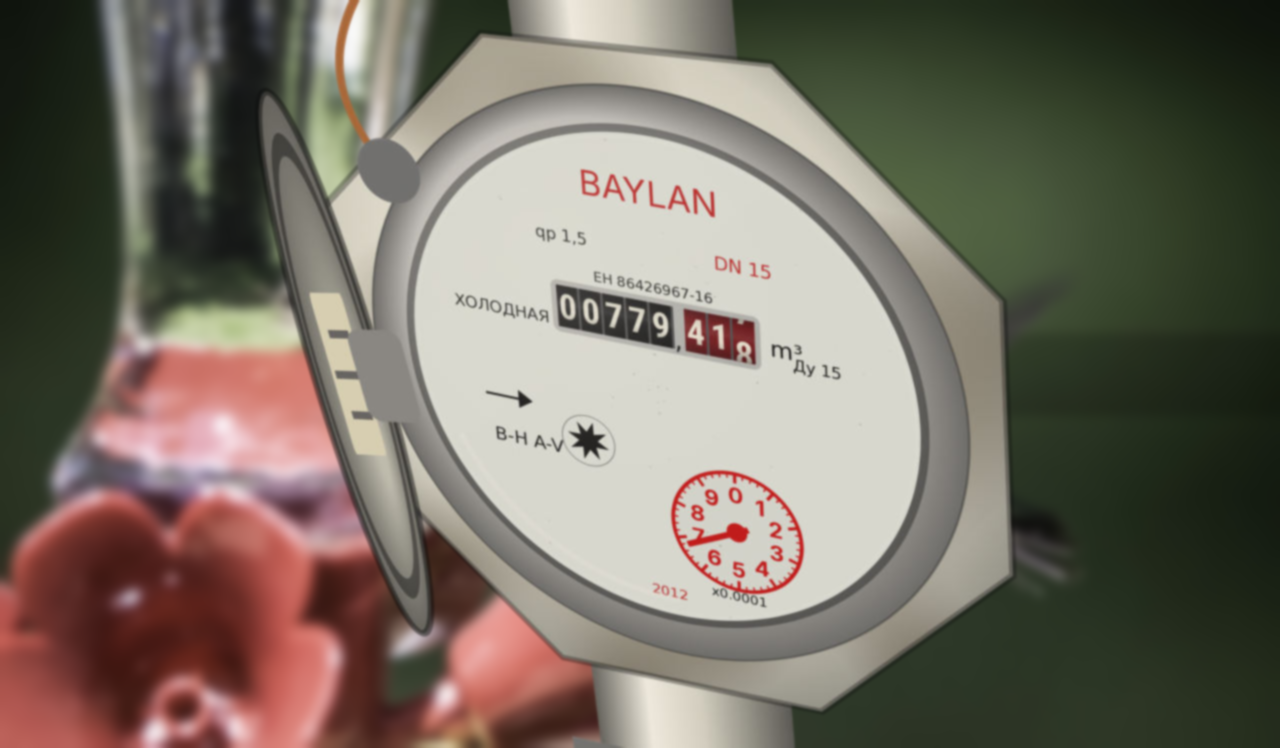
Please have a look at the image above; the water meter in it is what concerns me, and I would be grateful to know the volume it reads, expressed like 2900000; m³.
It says 779.4176; m³
